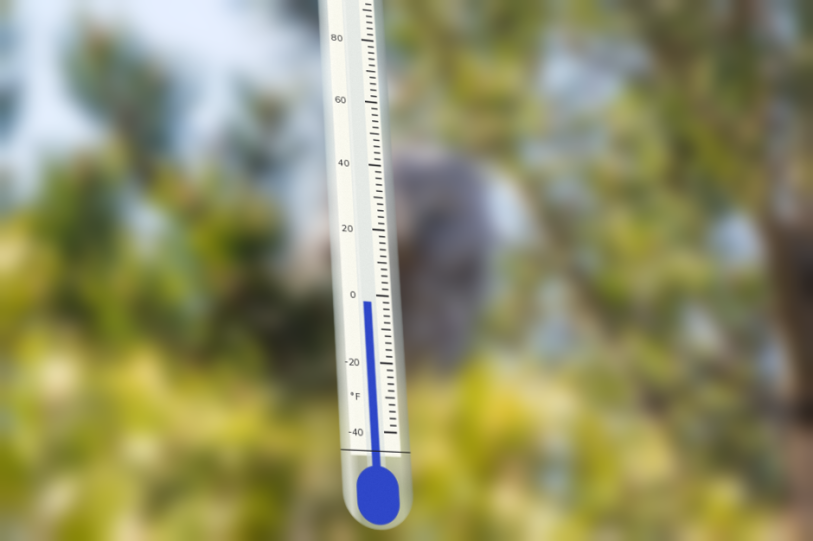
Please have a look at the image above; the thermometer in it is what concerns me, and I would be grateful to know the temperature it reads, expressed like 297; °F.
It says -2; °F
